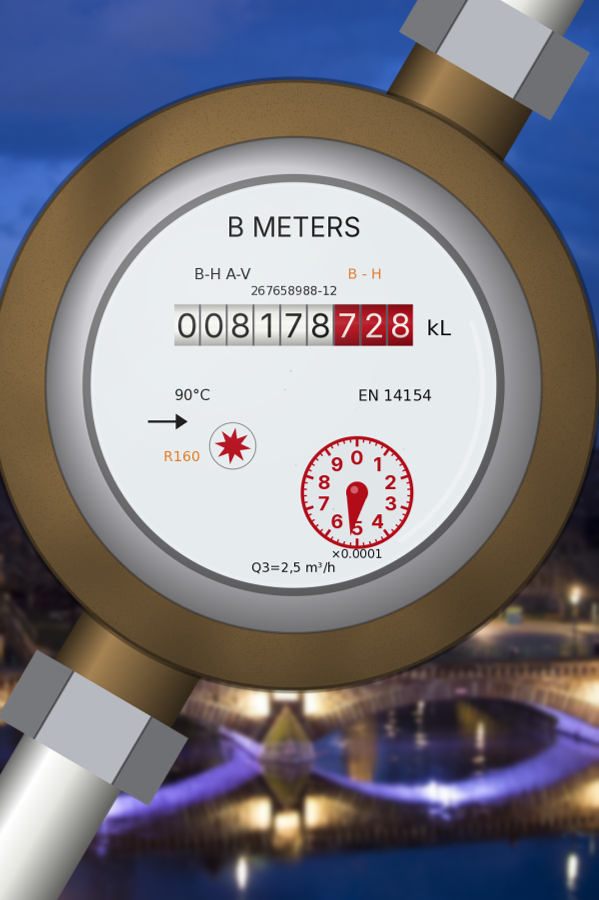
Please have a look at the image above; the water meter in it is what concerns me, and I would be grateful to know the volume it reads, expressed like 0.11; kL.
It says 8178.7285; kL
